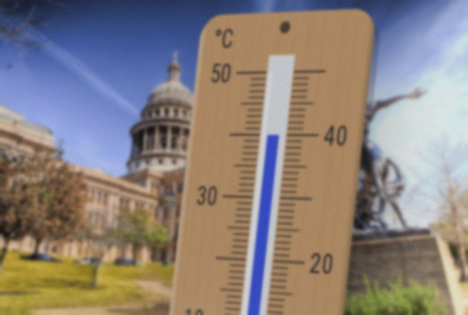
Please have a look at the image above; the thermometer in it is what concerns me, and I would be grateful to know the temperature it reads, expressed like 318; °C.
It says 40; °C
